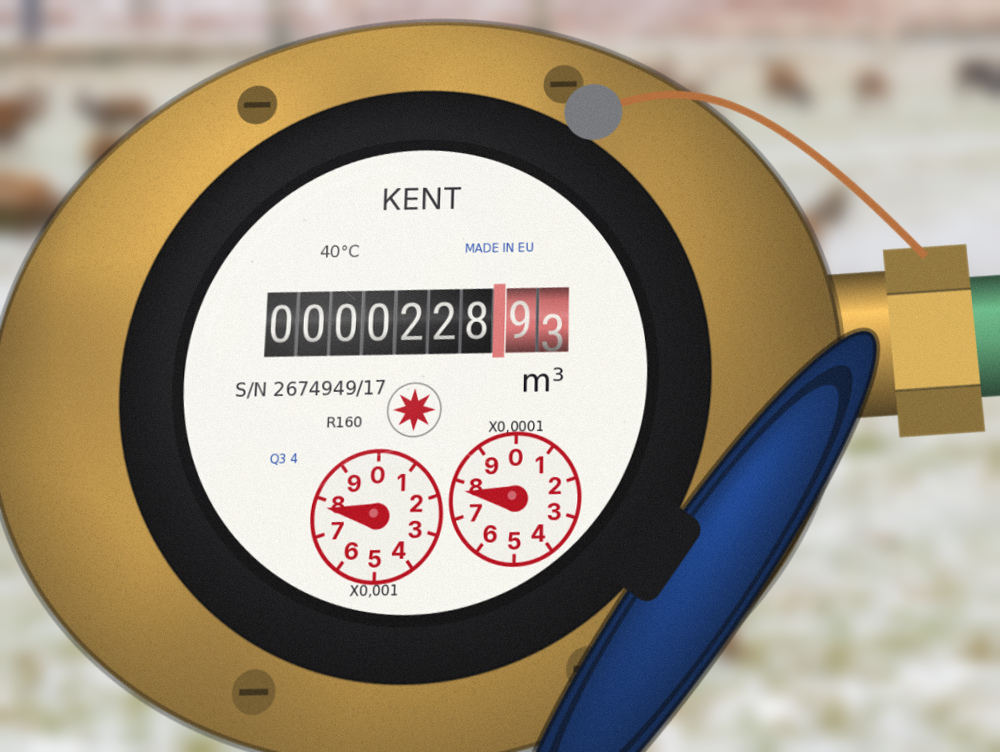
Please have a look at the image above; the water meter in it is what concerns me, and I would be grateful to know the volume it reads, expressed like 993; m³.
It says 228.9277; m³
